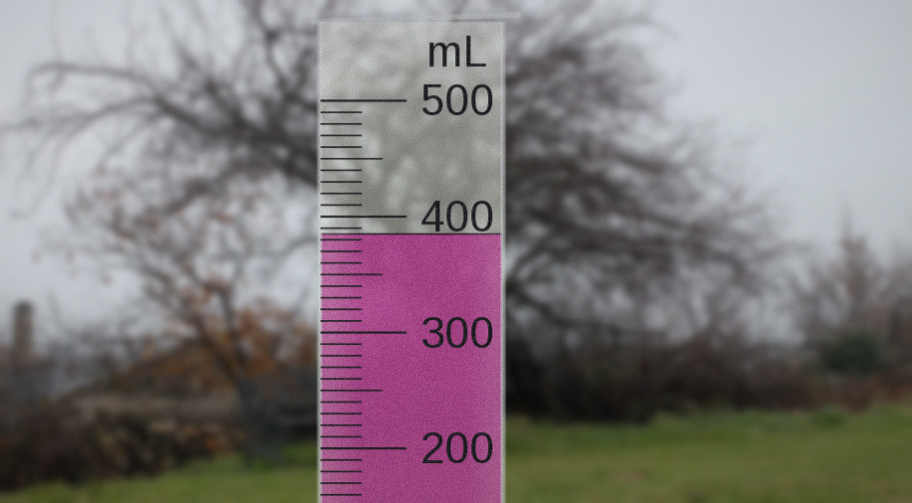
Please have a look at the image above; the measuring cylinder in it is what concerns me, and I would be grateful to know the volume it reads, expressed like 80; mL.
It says 385; mL
